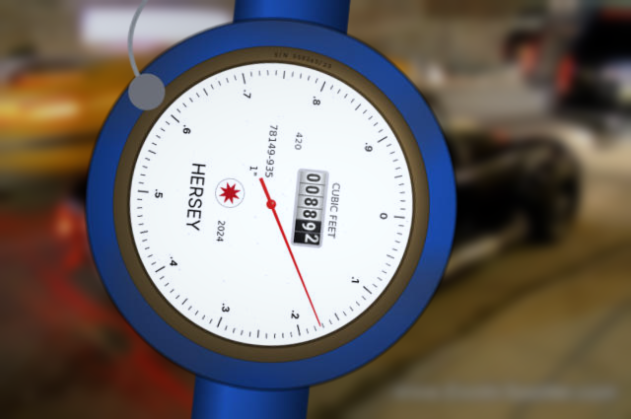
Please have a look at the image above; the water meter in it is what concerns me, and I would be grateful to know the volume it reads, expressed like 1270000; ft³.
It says 8892.17; ft³
